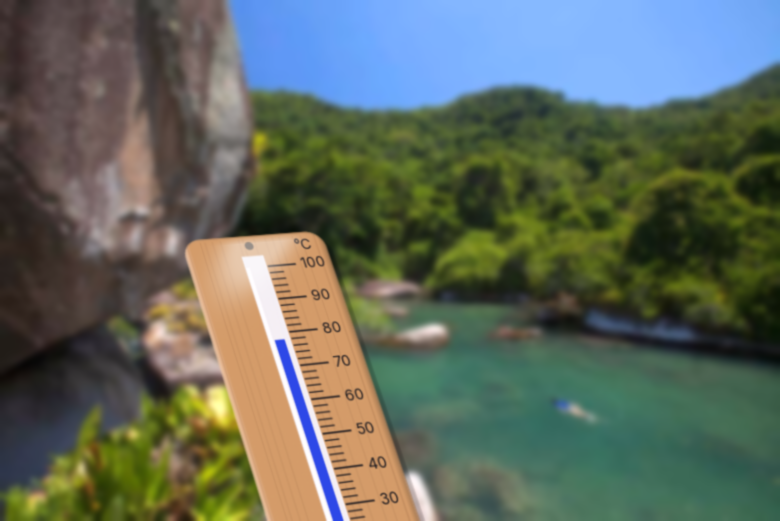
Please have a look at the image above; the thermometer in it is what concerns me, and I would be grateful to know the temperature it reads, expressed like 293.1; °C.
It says 78; °C
